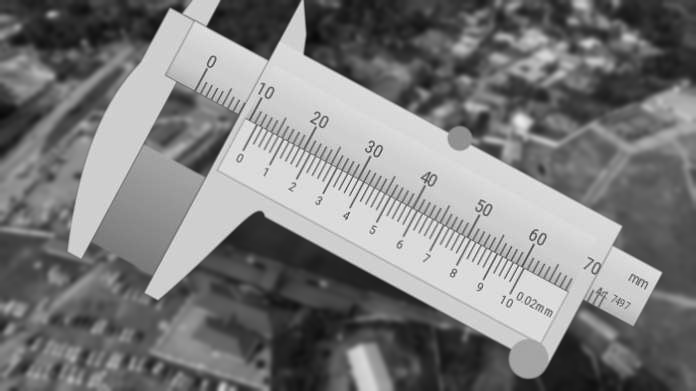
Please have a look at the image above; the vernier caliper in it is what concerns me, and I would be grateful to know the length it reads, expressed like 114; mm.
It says 11.4; mm
